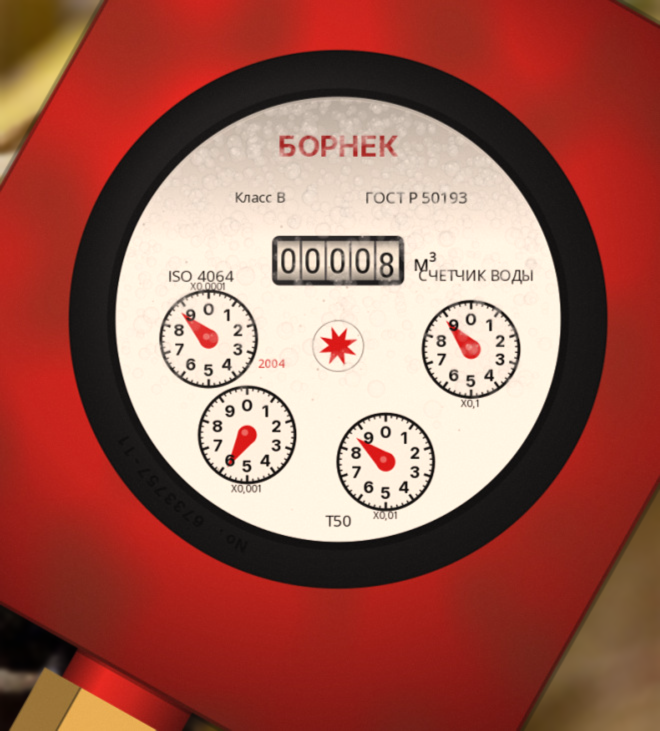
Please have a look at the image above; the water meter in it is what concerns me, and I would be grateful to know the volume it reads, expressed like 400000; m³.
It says 7.8858; m³
